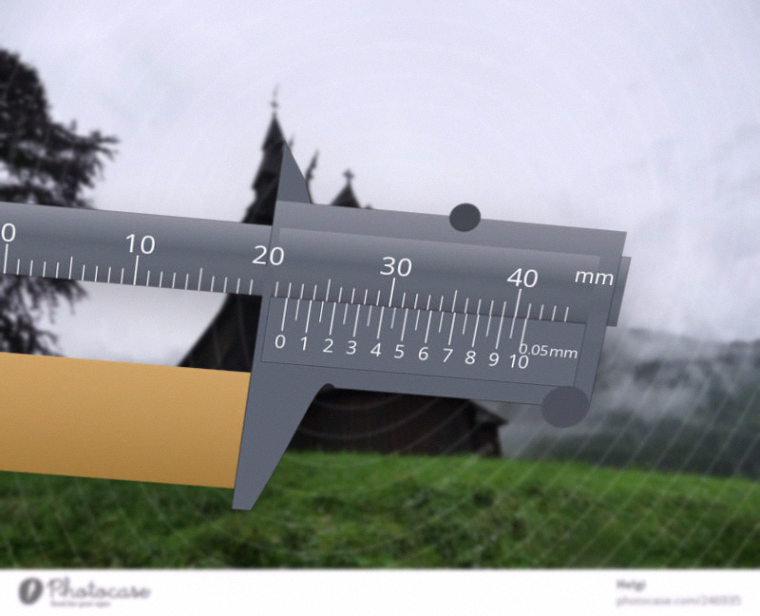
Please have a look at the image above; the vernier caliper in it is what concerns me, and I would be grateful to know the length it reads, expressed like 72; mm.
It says 21.9; mm
